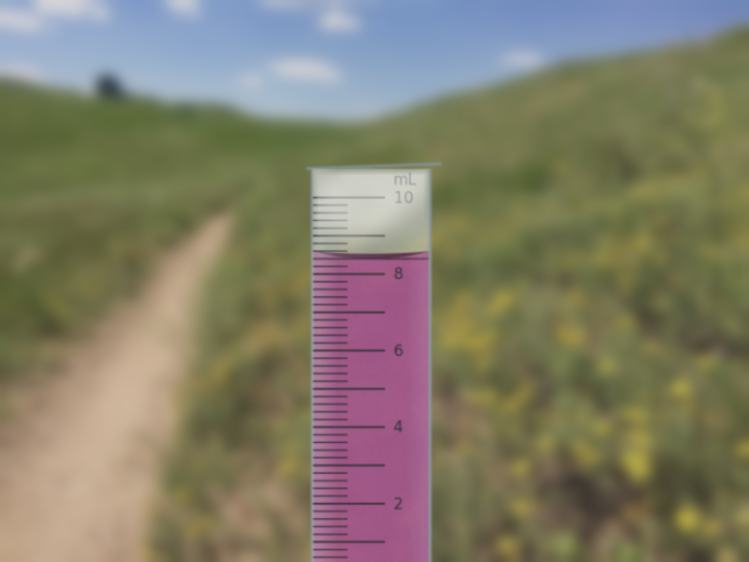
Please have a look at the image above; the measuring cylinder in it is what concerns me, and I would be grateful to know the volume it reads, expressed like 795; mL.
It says 8.4; mL
